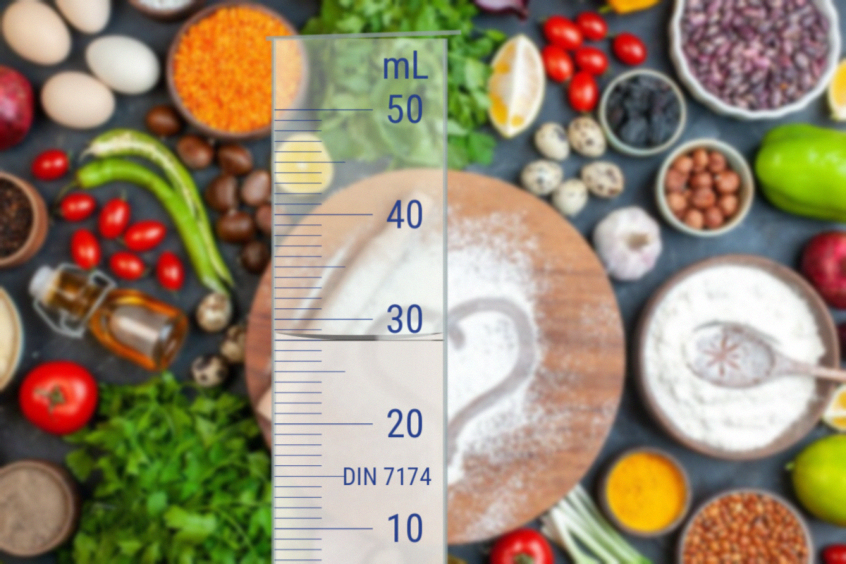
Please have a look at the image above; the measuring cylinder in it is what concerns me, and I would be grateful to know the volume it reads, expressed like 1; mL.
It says 28; mL
